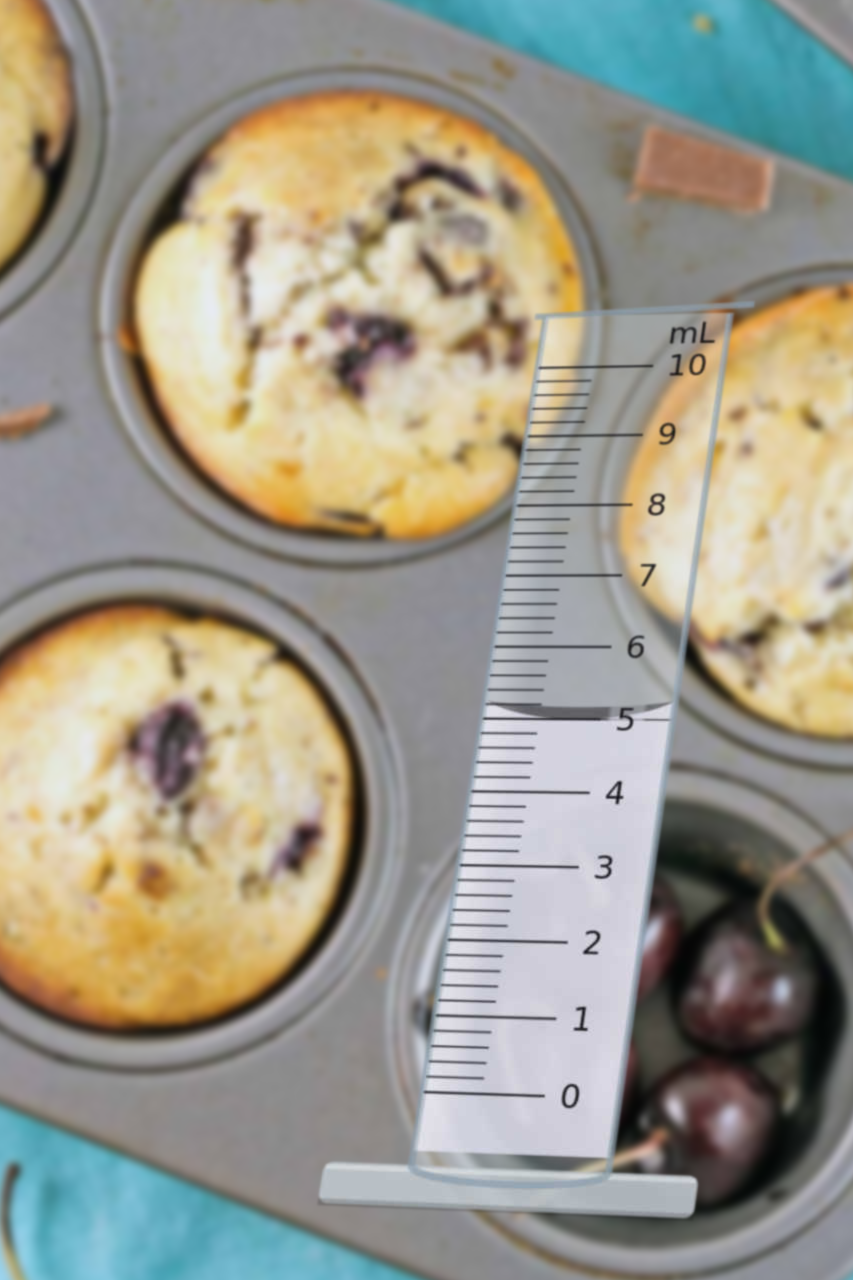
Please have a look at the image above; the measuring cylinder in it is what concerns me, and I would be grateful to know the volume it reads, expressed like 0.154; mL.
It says 5; mL
